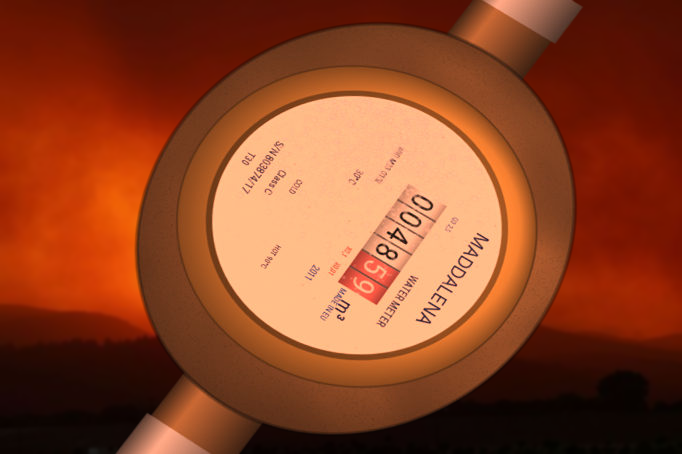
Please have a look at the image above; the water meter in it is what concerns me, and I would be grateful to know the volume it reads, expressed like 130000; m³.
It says 48.59; m³
